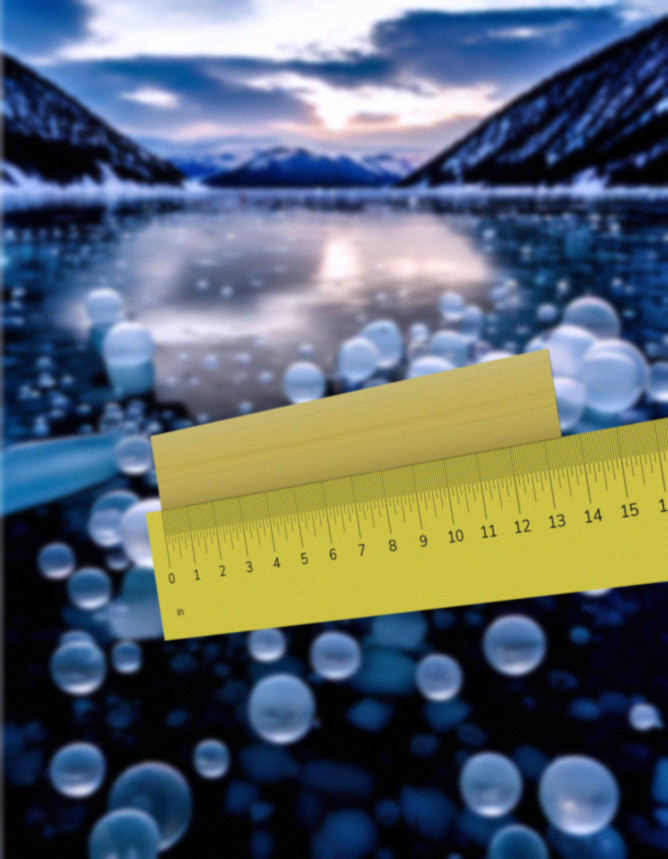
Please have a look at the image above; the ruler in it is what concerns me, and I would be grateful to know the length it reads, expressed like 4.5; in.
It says 13.5; in
